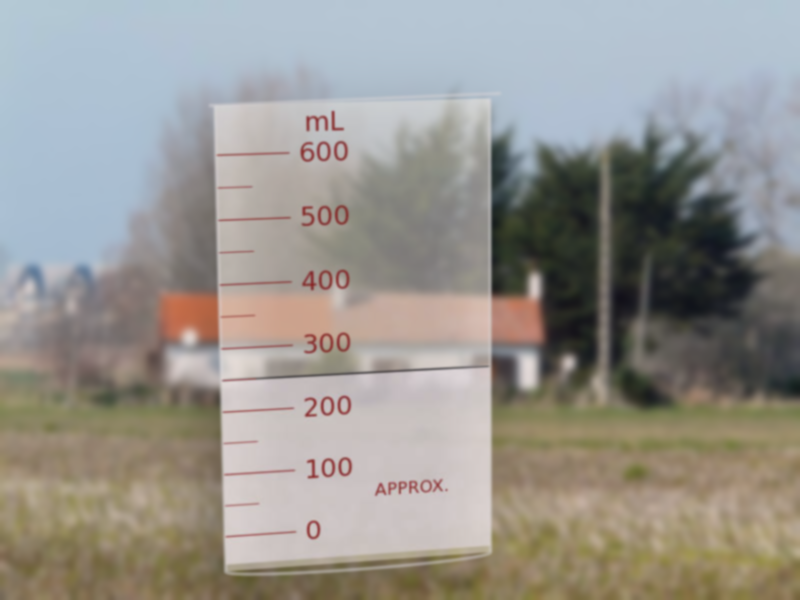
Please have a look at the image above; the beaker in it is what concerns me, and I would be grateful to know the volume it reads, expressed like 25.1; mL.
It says 250; mL
